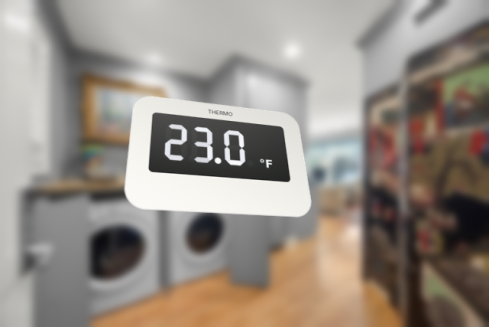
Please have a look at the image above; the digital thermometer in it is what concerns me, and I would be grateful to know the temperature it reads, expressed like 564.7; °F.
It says 23.0; °F
